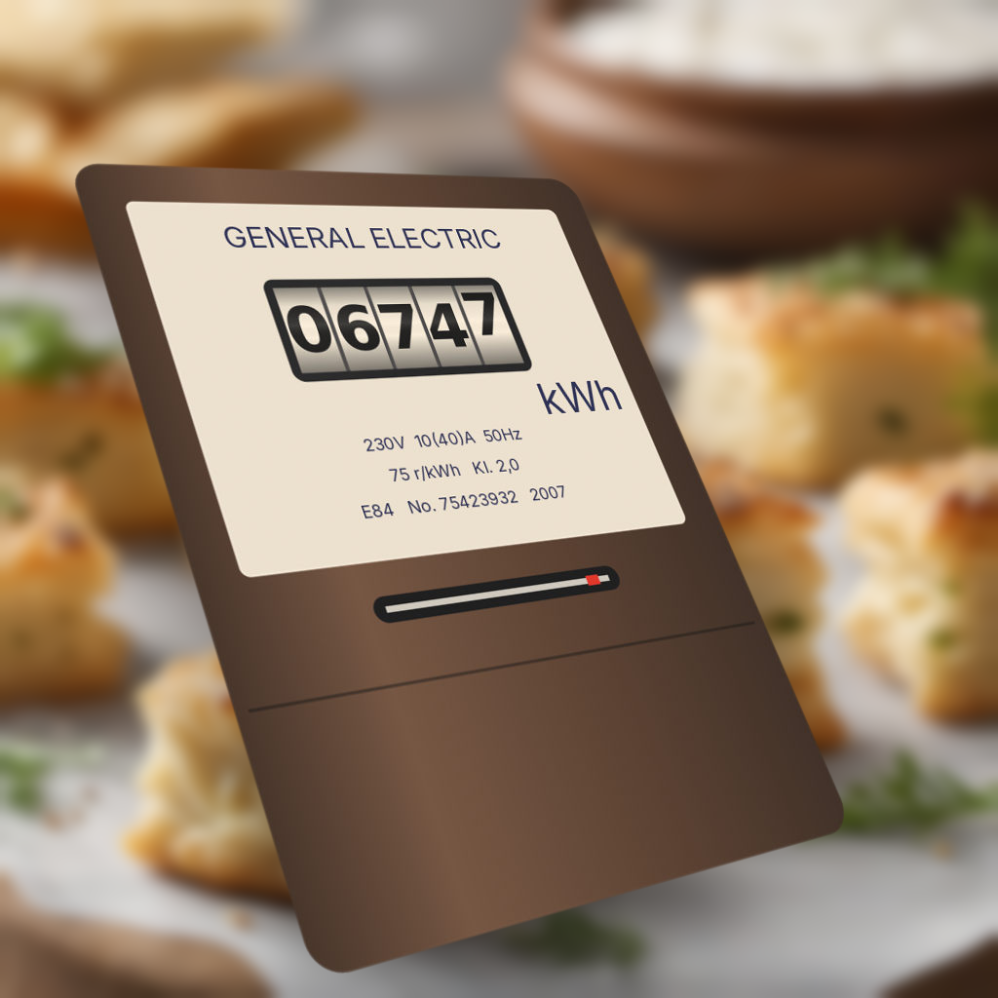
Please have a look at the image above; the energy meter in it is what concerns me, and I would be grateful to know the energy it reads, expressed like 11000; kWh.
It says 6747; kWh
